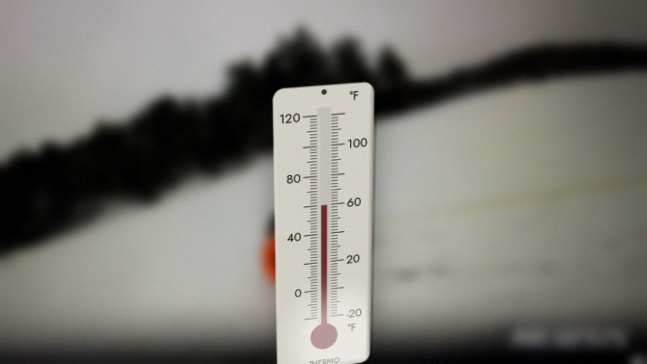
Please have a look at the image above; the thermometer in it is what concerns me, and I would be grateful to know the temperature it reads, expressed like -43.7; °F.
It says 60; °F
